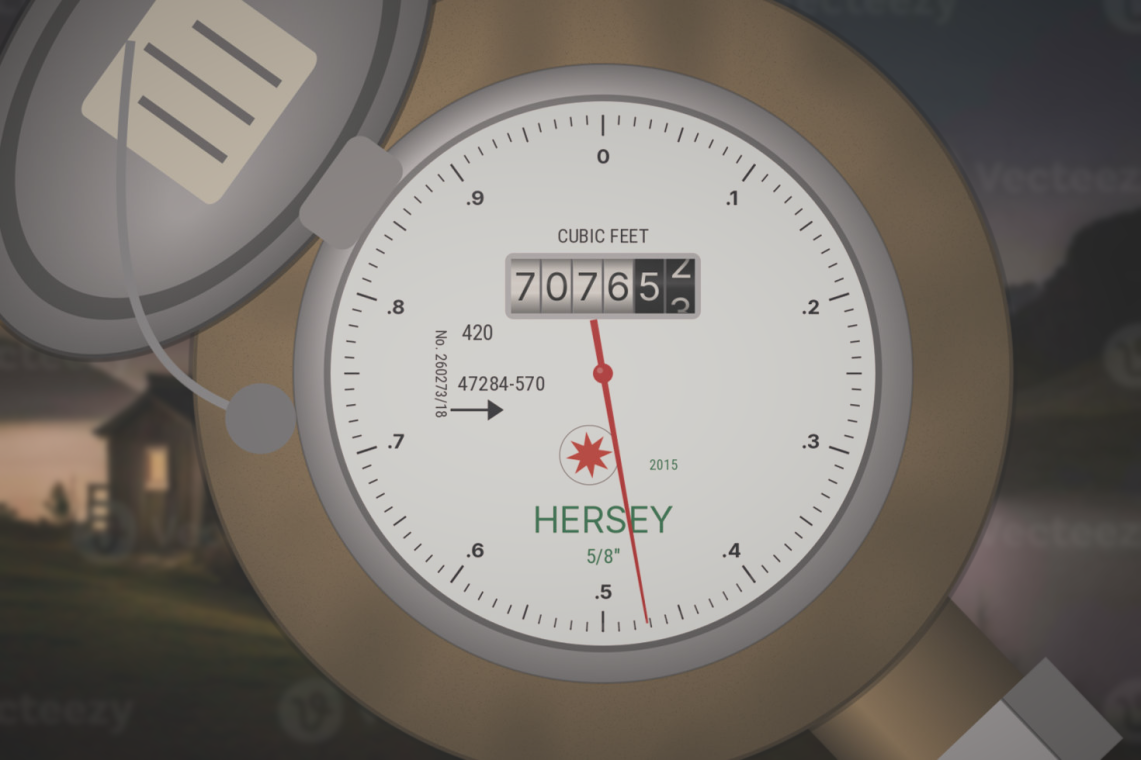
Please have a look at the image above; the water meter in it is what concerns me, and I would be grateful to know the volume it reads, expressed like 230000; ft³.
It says 707652.47; ft³
